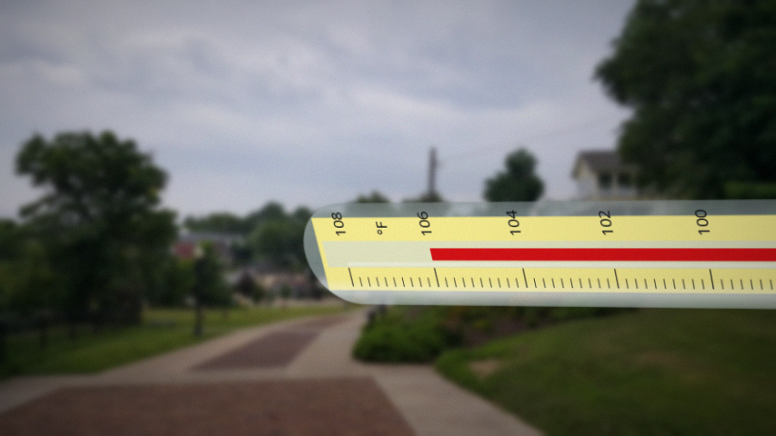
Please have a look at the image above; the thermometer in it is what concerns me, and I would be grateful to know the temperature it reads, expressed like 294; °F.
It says 106; °F
